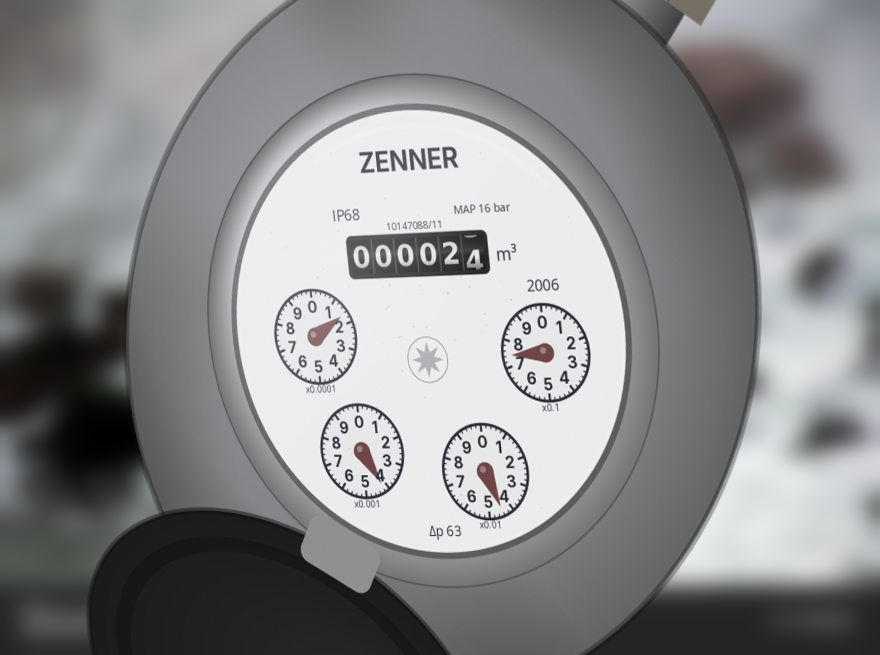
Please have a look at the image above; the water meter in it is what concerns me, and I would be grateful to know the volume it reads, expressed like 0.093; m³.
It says 23.7441; m³
